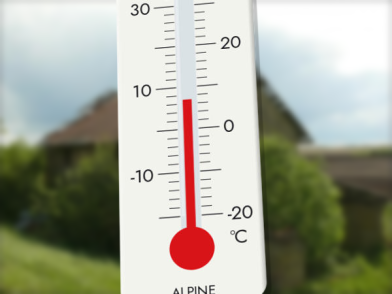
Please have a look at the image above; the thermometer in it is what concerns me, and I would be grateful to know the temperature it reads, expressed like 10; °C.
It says 7; °C
